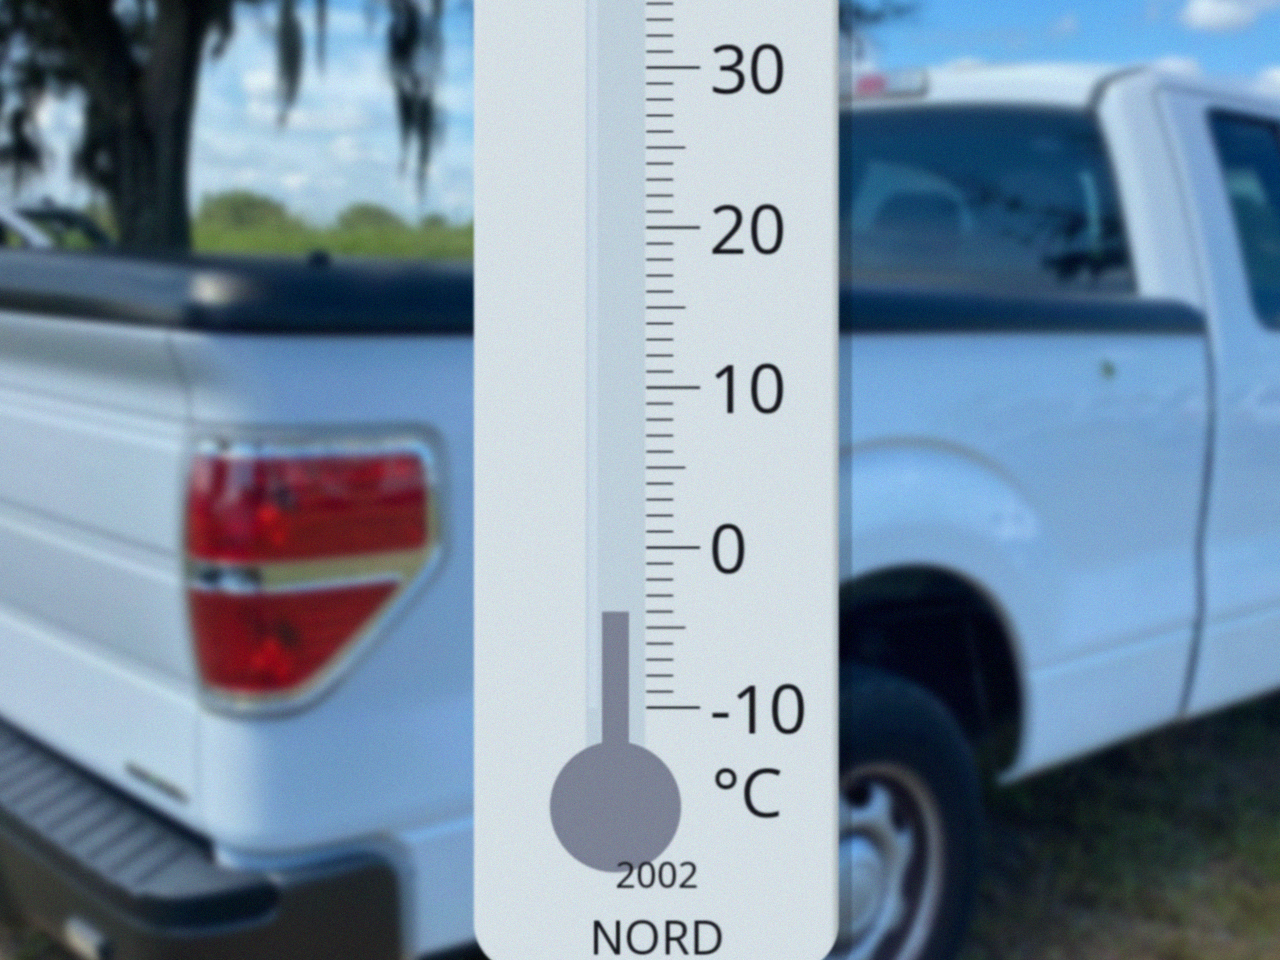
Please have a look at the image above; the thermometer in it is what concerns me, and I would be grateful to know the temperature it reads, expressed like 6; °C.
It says -4; °C
